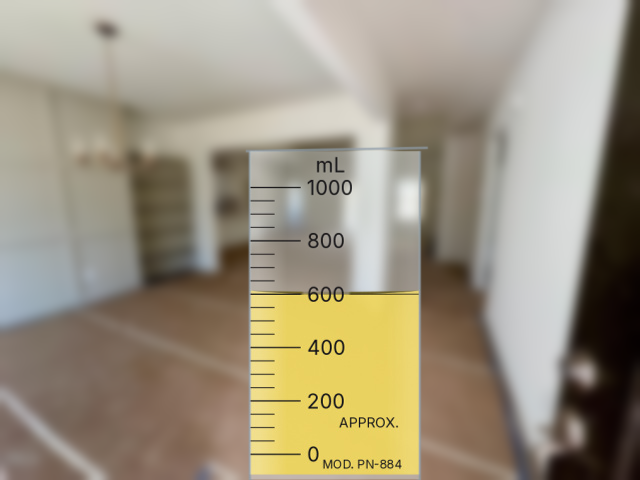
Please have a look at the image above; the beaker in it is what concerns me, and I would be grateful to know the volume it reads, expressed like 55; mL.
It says 600; mL
